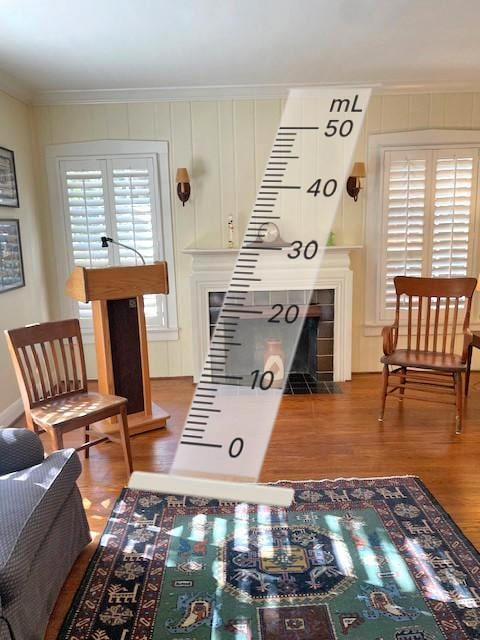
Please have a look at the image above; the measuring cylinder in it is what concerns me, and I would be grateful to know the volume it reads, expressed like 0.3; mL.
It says 9; mL
